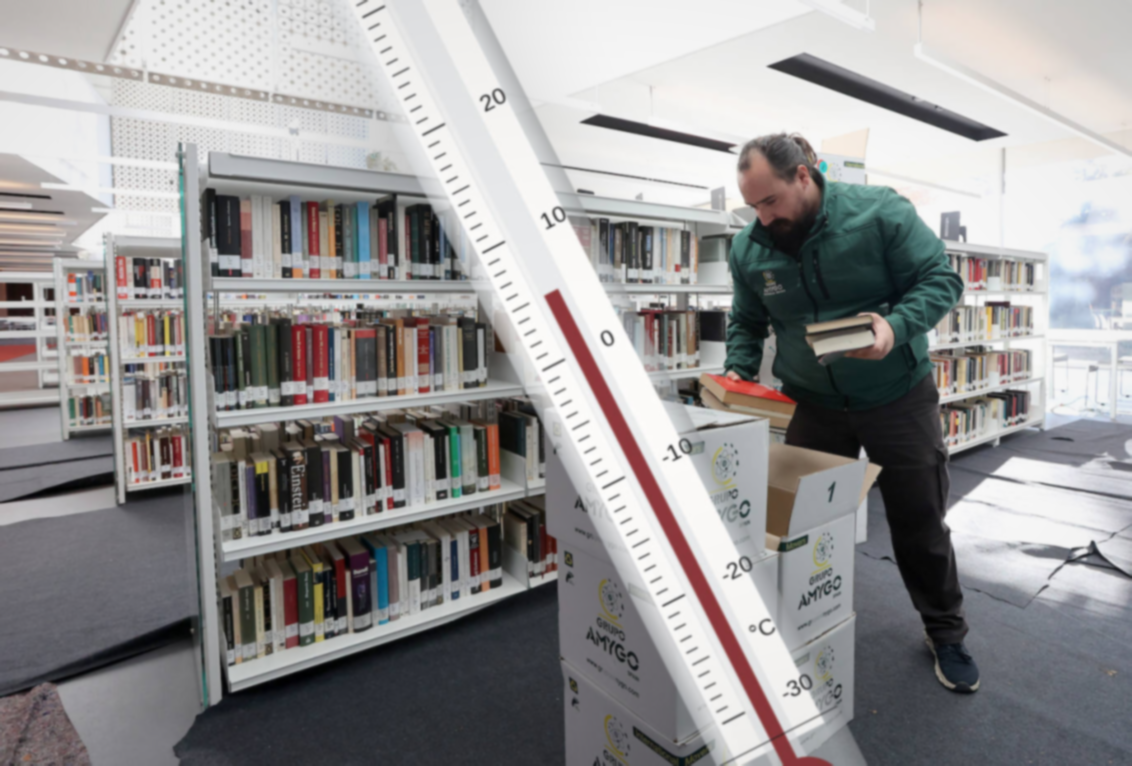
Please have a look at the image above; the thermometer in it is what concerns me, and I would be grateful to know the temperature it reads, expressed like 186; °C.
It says 5; °C
